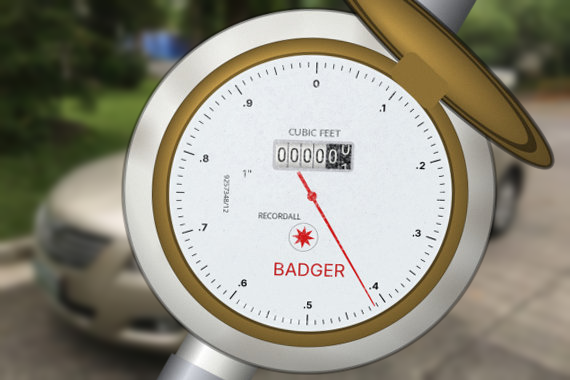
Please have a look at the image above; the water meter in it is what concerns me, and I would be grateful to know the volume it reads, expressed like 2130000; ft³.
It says 0.41; ft³
